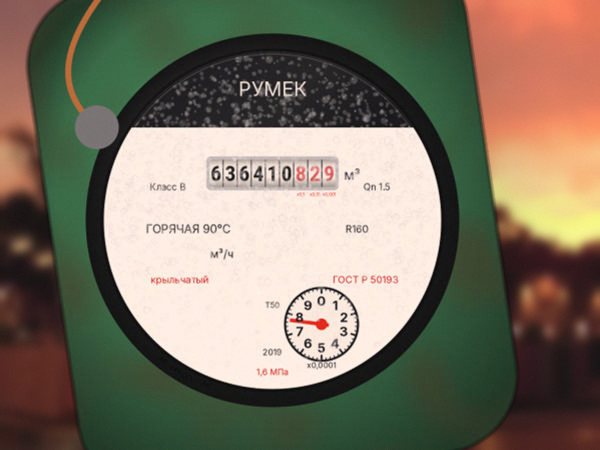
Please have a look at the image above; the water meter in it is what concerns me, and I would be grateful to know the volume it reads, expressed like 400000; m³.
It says 636410.8297; m³
